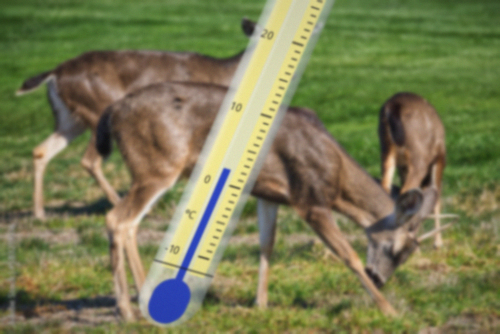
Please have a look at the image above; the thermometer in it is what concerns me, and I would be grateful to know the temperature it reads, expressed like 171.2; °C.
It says 2; °C
